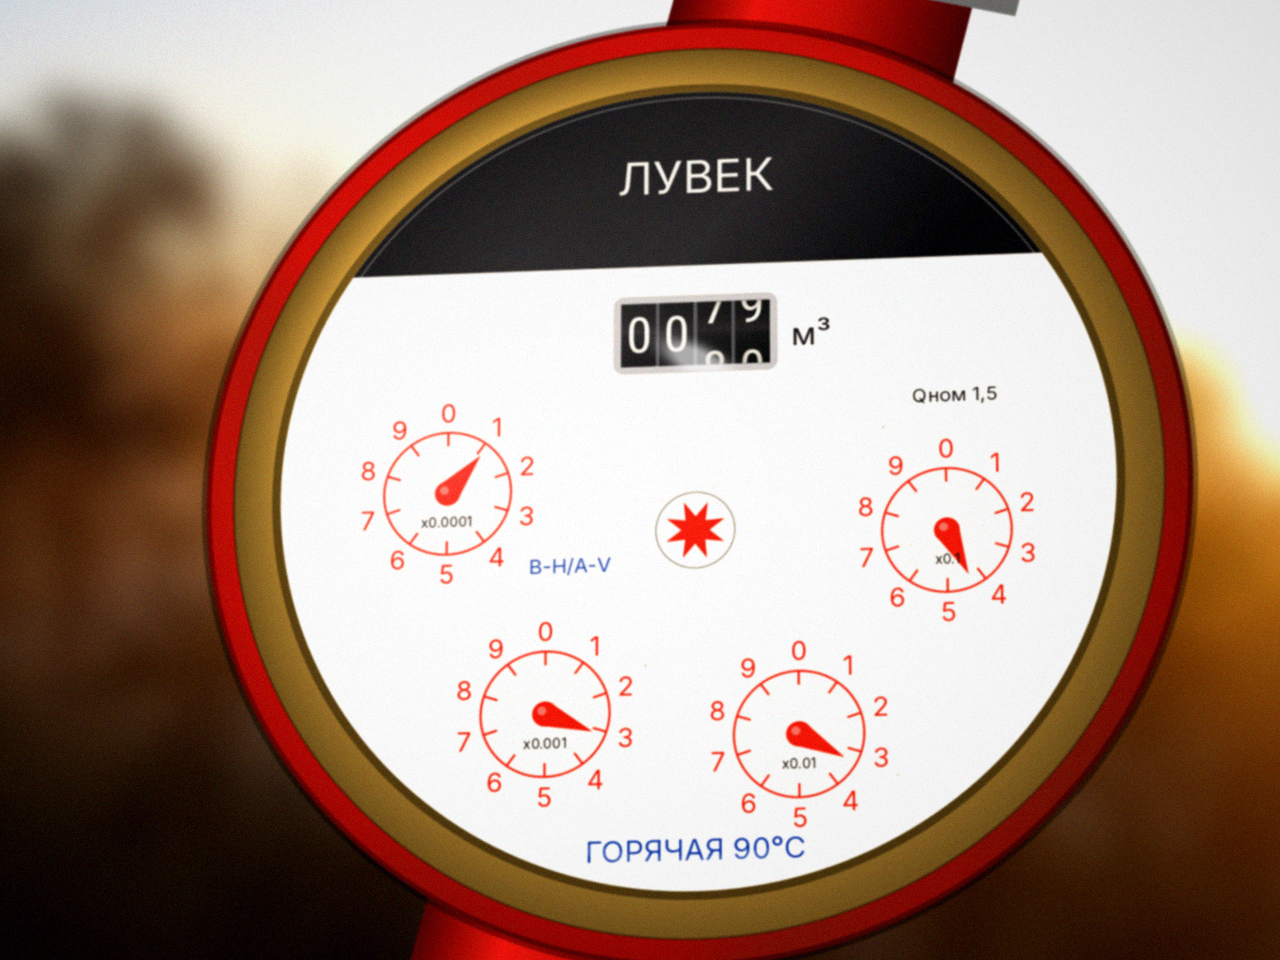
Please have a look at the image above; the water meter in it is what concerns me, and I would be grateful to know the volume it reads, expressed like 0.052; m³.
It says 79.4331; m³
